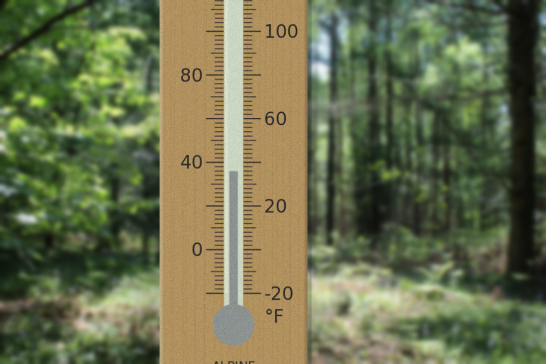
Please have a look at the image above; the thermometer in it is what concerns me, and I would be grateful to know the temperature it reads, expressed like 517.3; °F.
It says 36; °F
